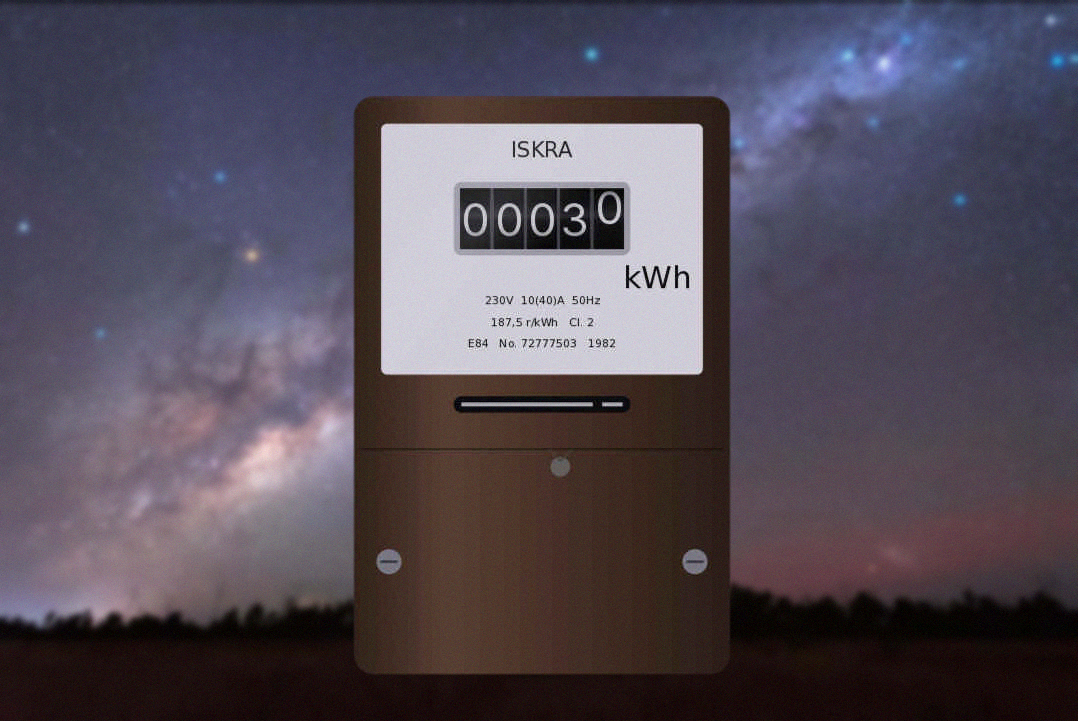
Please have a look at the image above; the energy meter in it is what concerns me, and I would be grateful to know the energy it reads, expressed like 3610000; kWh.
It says 30; kWh
